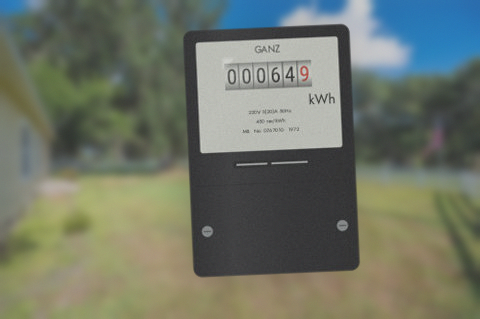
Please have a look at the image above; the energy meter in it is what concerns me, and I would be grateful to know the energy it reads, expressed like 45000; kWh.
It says 64.9; kWh
